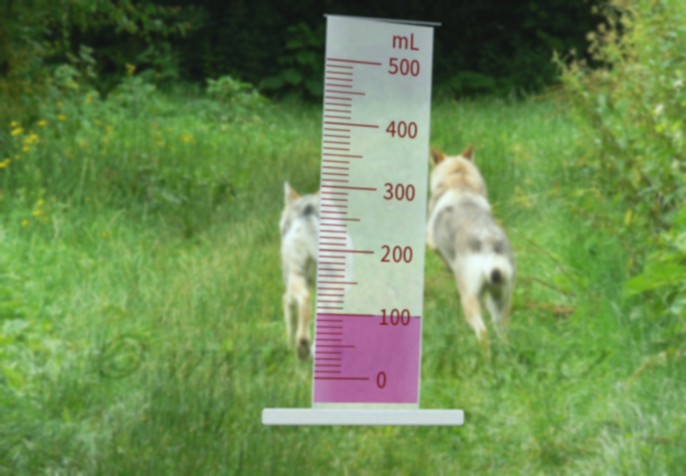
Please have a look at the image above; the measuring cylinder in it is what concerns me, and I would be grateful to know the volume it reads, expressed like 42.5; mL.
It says 100; mL
